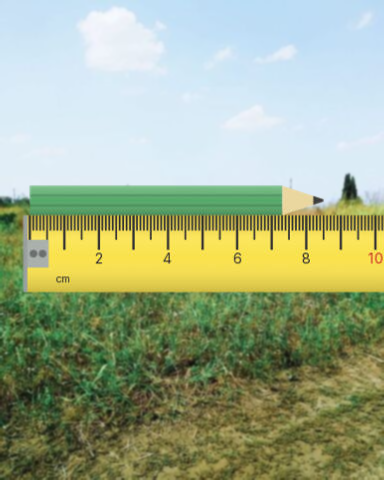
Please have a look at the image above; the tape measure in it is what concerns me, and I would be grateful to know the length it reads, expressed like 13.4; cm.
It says 8.5; cm
